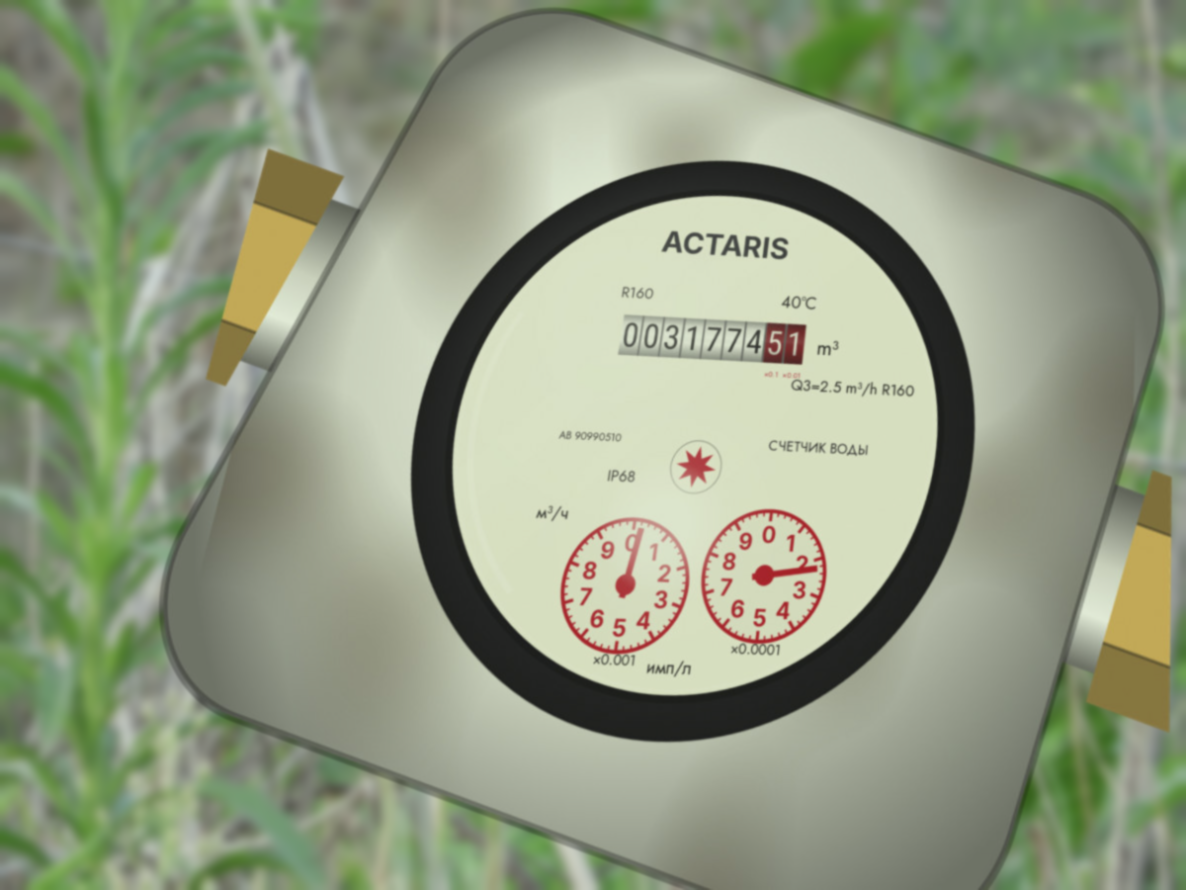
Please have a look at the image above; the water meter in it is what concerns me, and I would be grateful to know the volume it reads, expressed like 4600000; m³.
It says 31774.5102; m³
